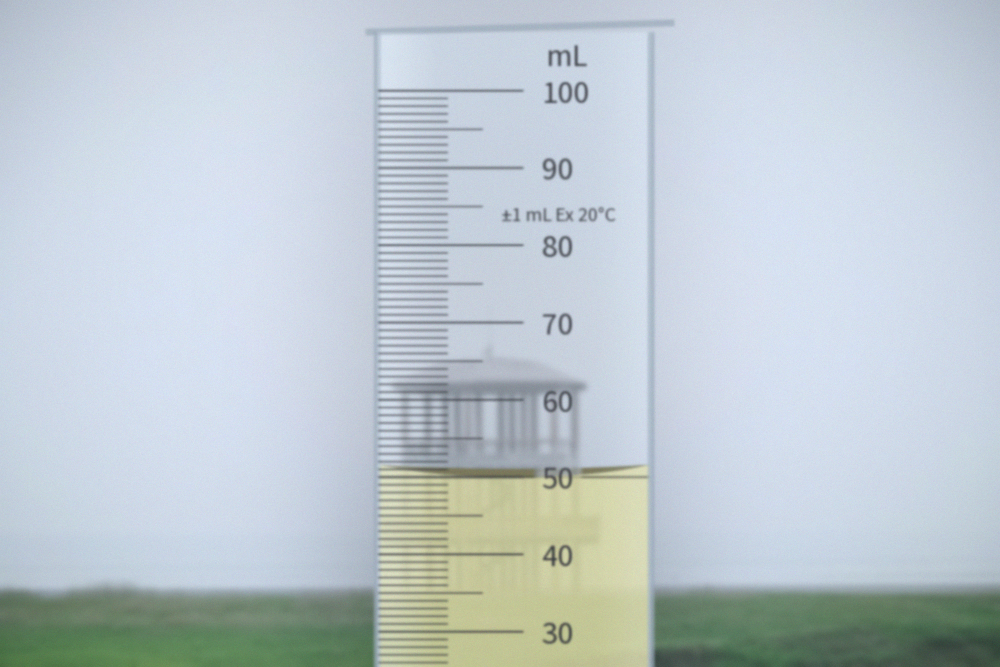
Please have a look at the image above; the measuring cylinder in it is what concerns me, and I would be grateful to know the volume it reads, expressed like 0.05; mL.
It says 50; mL
